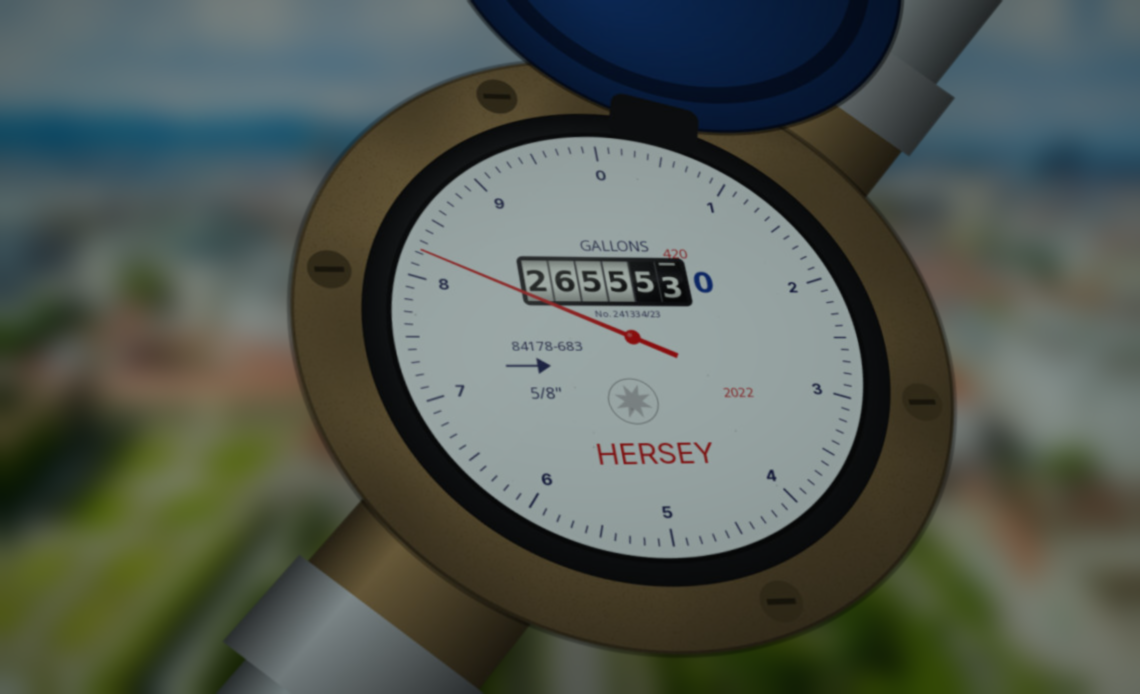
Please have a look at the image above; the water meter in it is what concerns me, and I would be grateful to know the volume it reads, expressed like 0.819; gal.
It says 2655528.2; gal
